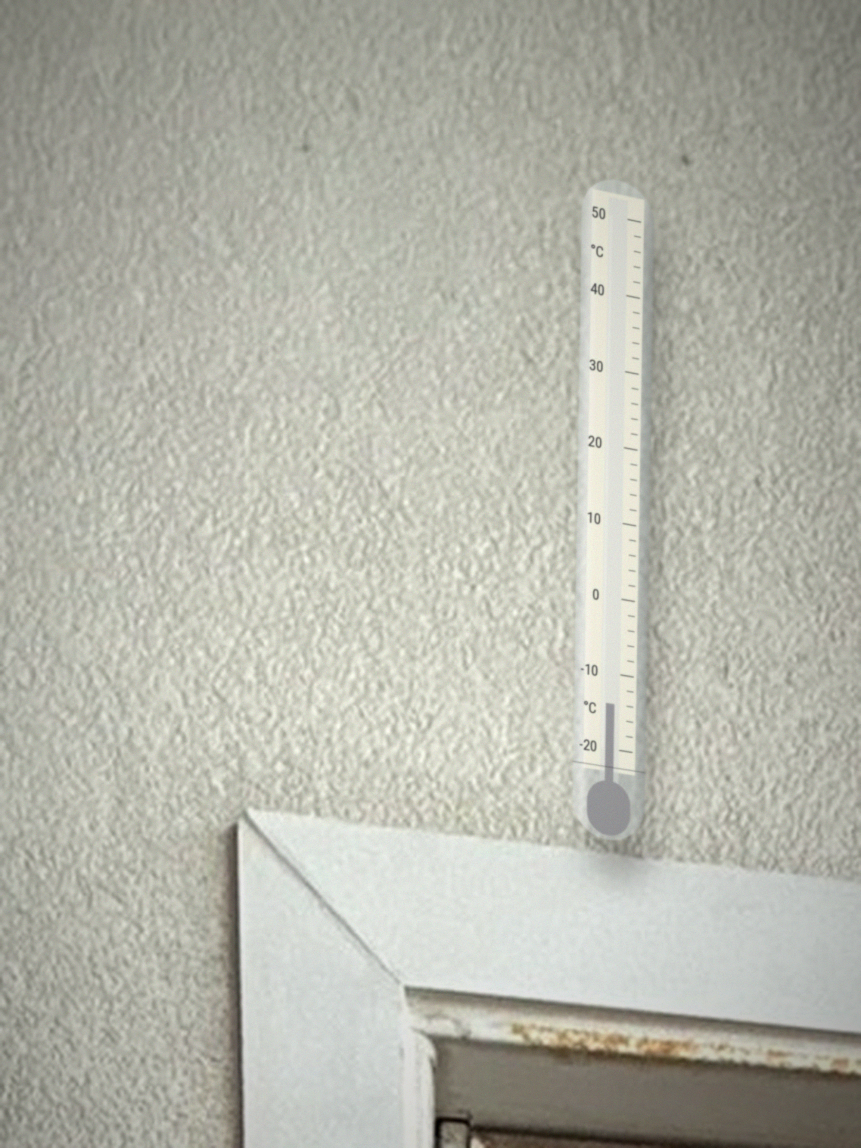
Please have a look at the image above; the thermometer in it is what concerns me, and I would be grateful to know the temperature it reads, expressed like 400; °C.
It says -14; °C
